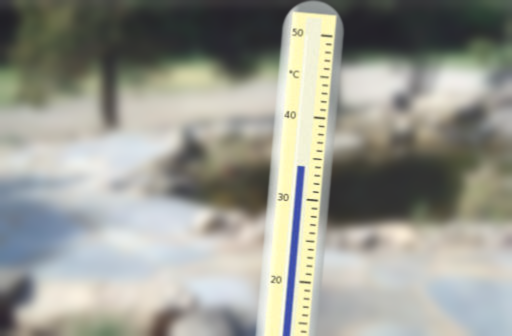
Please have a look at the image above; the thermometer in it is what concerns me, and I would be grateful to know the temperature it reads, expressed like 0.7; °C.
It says 34; °C
